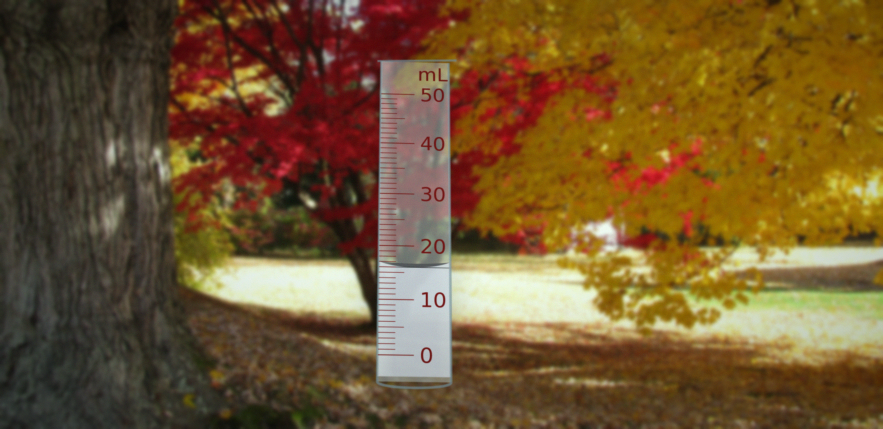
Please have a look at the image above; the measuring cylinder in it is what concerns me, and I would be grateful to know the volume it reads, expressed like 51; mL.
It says 16; mL
